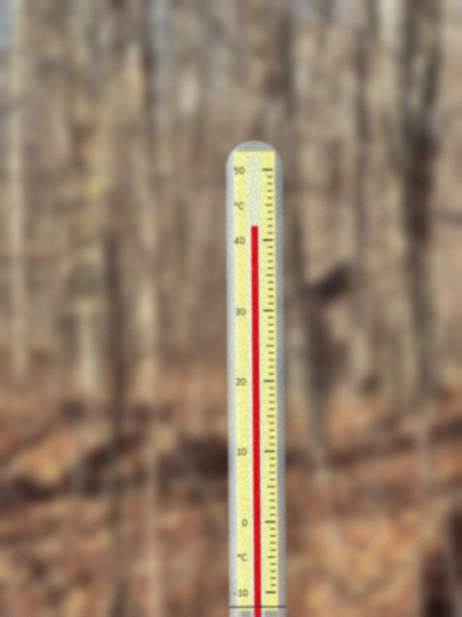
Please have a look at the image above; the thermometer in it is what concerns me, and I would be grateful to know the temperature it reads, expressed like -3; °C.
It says 42; °C
